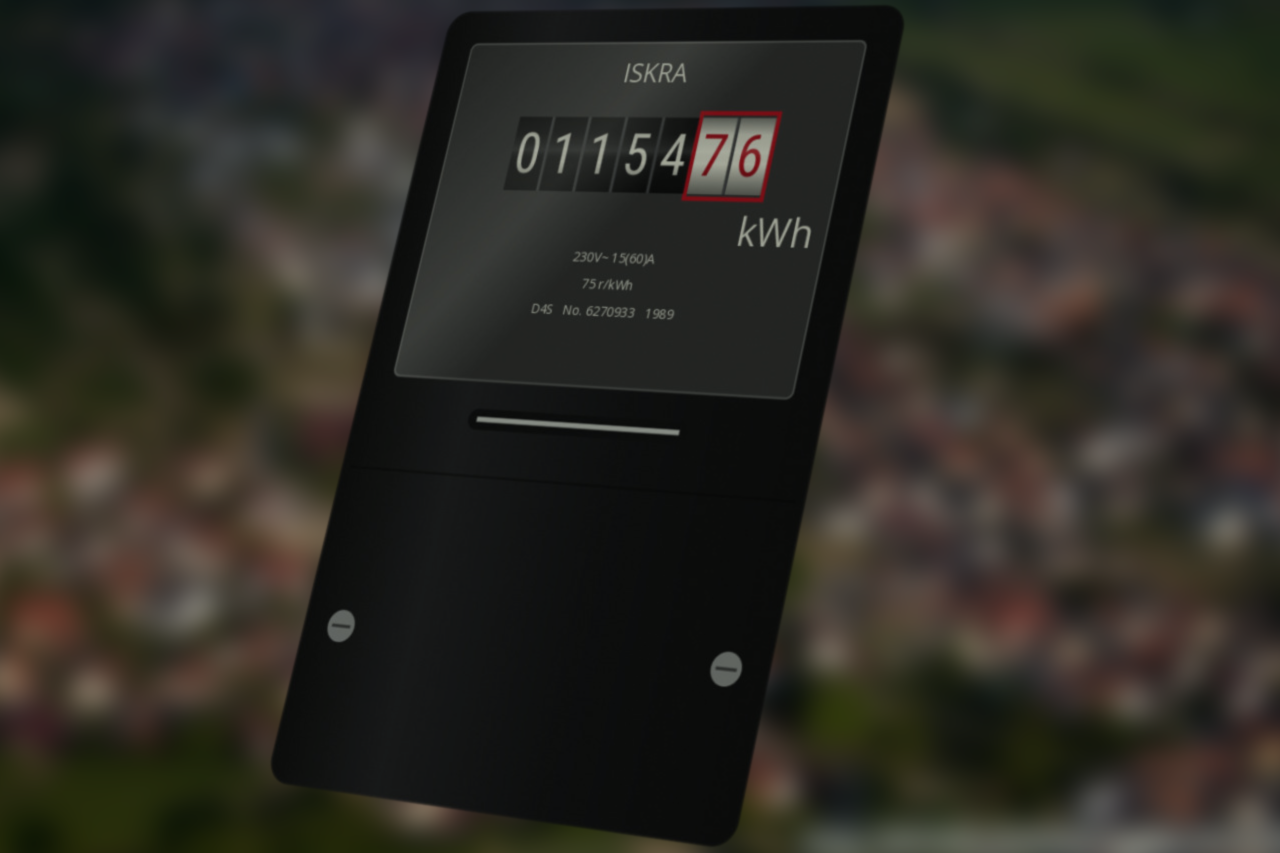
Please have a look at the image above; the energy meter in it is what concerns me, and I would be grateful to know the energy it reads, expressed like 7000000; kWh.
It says 1154.76; kWh
